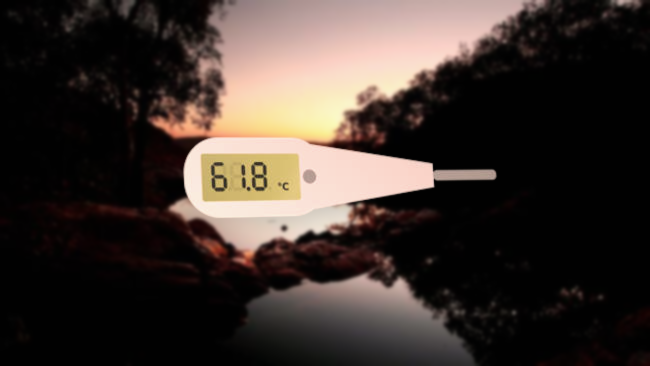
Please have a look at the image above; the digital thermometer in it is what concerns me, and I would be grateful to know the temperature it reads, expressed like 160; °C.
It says 61.8; °C
